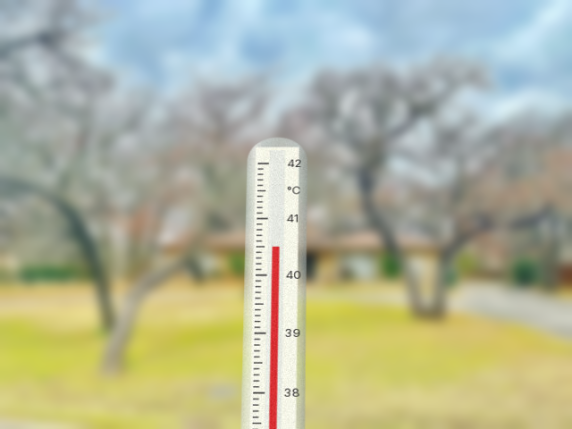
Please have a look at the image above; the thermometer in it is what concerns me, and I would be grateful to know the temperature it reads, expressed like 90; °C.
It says 40.5; °C
